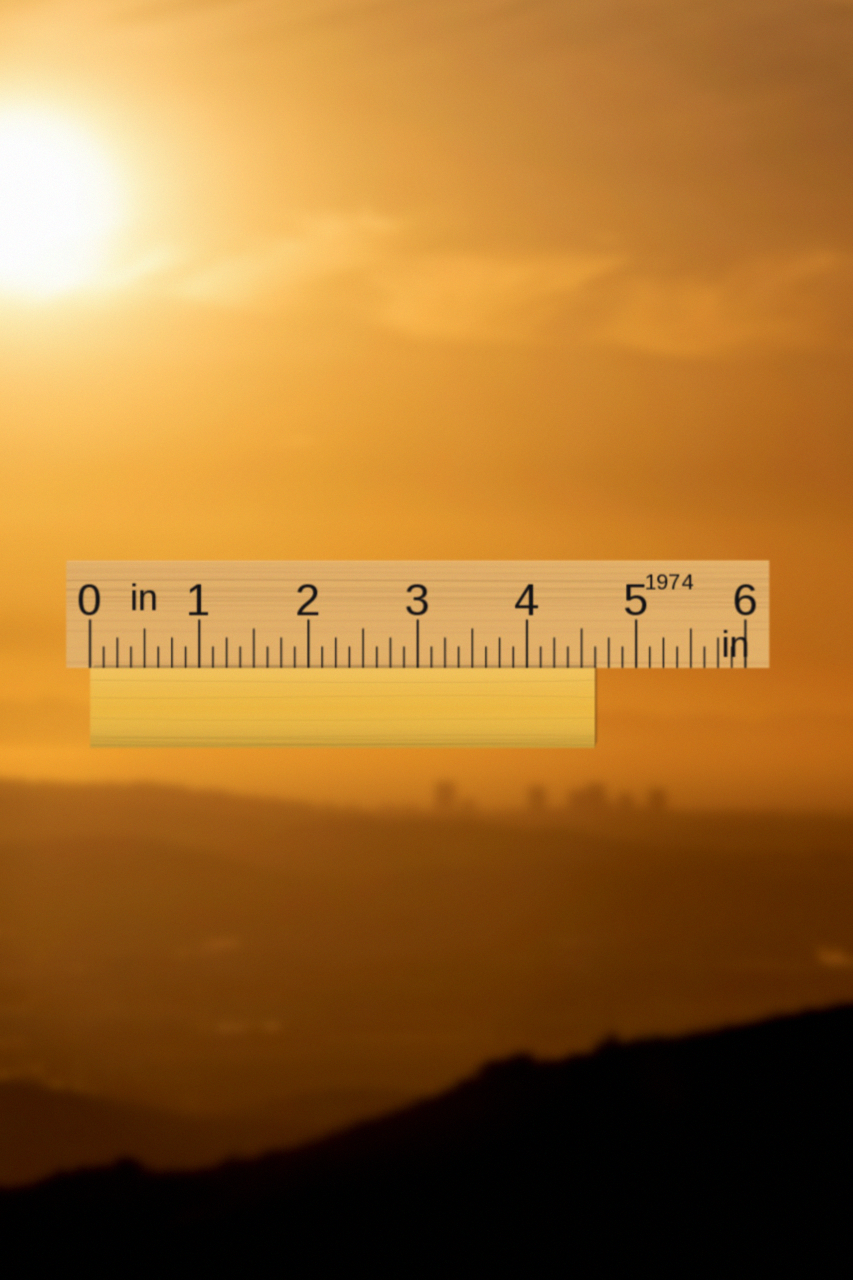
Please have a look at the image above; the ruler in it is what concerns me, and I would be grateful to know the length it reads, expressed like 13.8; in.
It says 4.625; in
